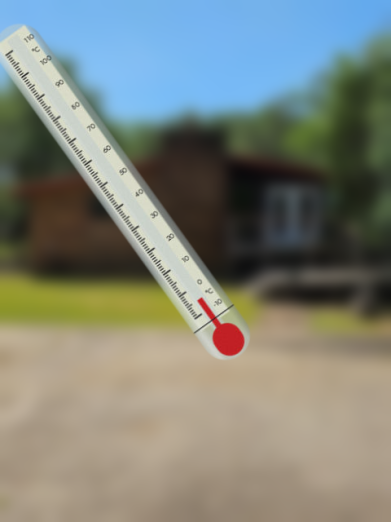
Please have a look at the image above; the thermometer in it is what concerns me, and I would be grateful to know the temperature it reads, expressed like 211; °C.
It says -5; °C
